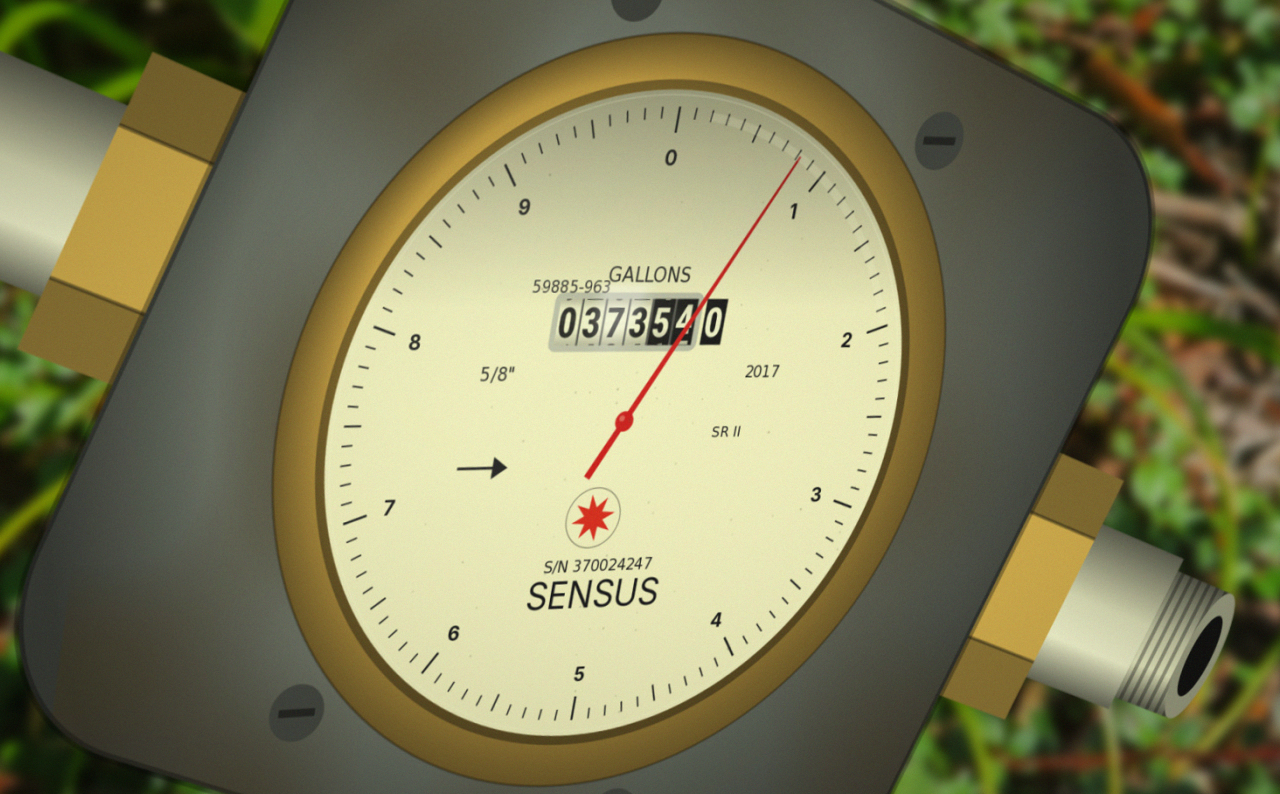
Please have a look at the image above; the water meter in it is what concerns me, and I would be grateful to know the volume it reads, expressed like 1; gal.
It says 373540.8; gal
